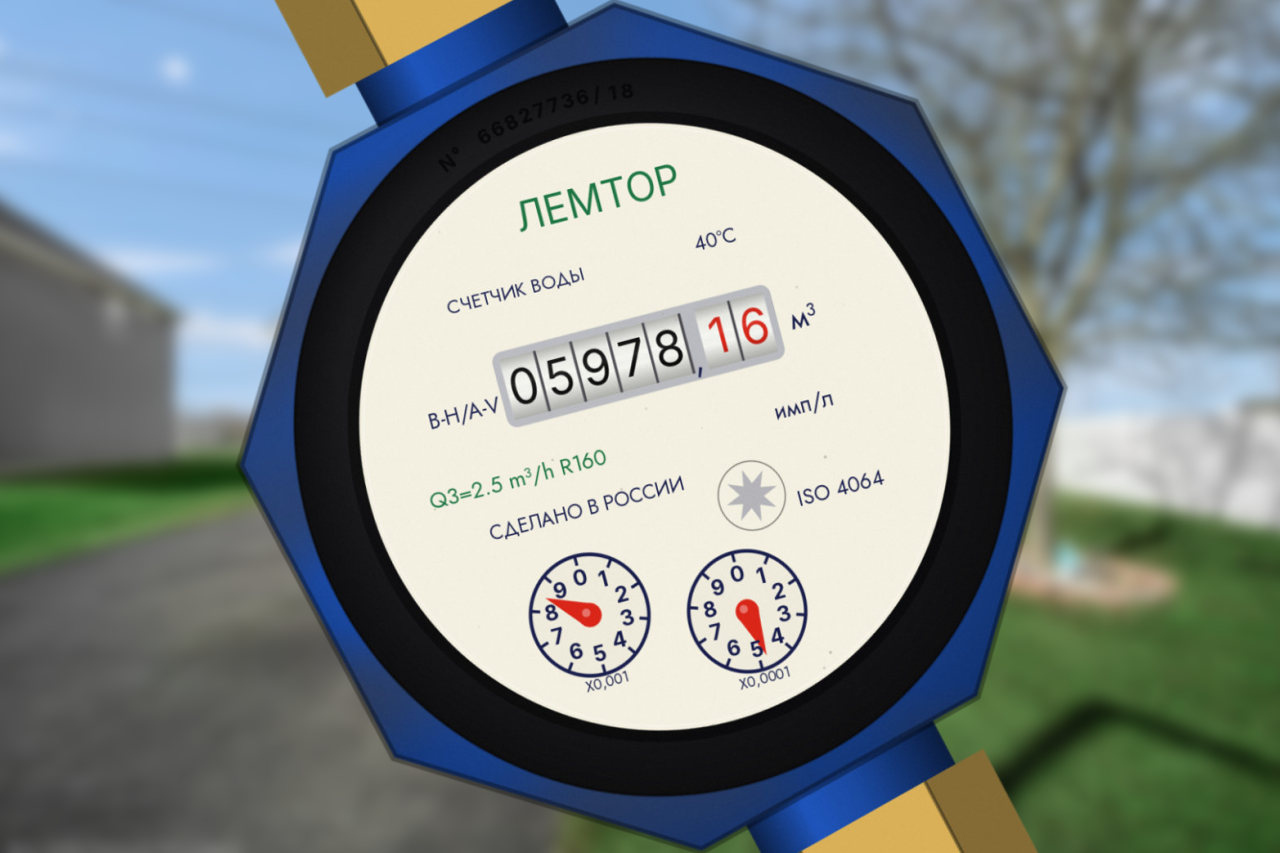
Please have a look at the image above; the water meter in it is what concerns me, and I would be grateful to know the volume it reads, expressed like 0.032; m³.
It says 5978.1684; m³
